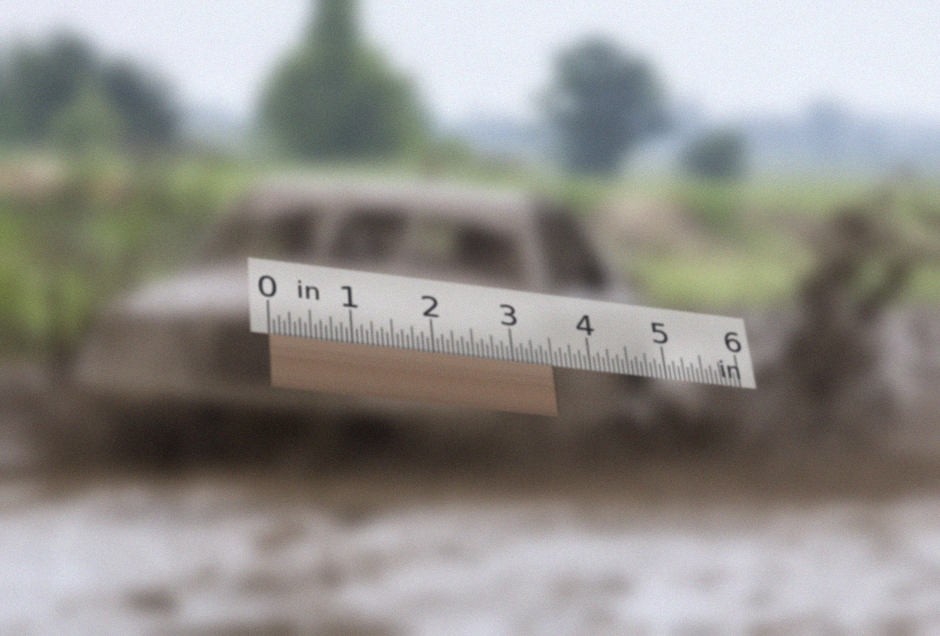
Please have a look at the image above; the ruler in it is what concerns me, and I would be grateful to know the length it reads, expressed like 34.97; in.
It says 3.5; in
